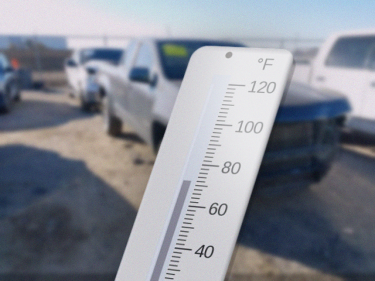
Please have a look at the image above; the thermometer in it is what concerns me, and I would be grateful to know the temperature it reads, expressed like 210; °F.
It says 72; °F
